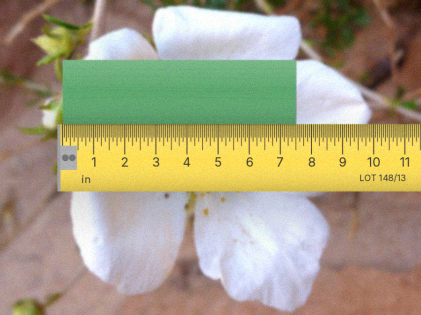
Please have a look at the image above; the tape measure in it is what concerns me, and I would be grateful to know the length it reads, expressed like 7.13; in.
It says 7.5; in
